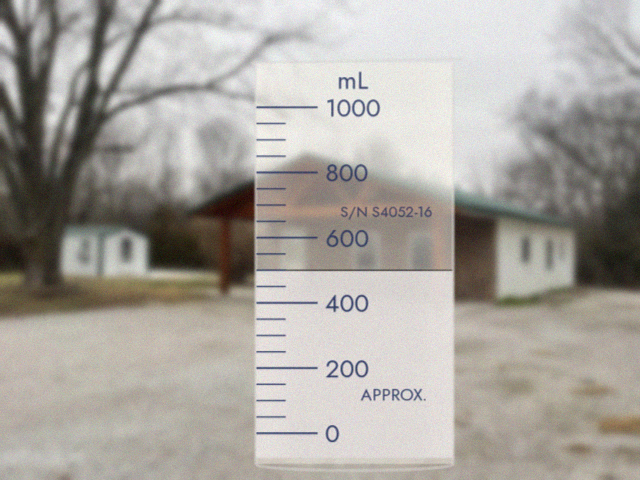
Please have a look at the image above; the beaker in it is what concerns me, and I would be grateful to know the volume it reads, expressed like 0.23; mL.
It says 500; mL
